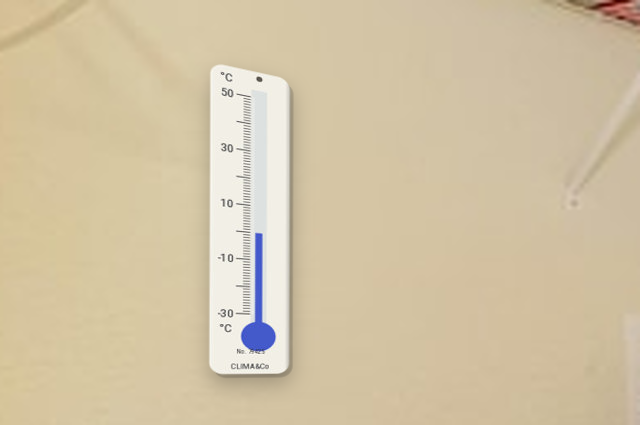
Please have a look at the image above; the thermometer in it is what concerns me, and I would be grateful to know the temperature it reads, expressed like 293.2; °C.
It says 0; °C
